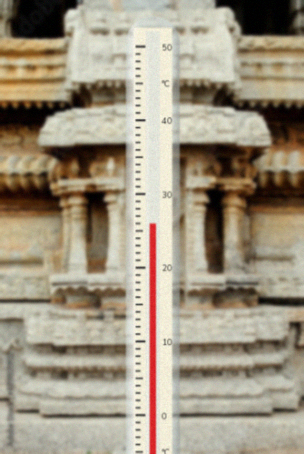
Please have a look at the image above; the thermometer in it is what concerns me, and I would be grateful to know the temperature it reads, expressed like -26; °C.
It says 26; °C
